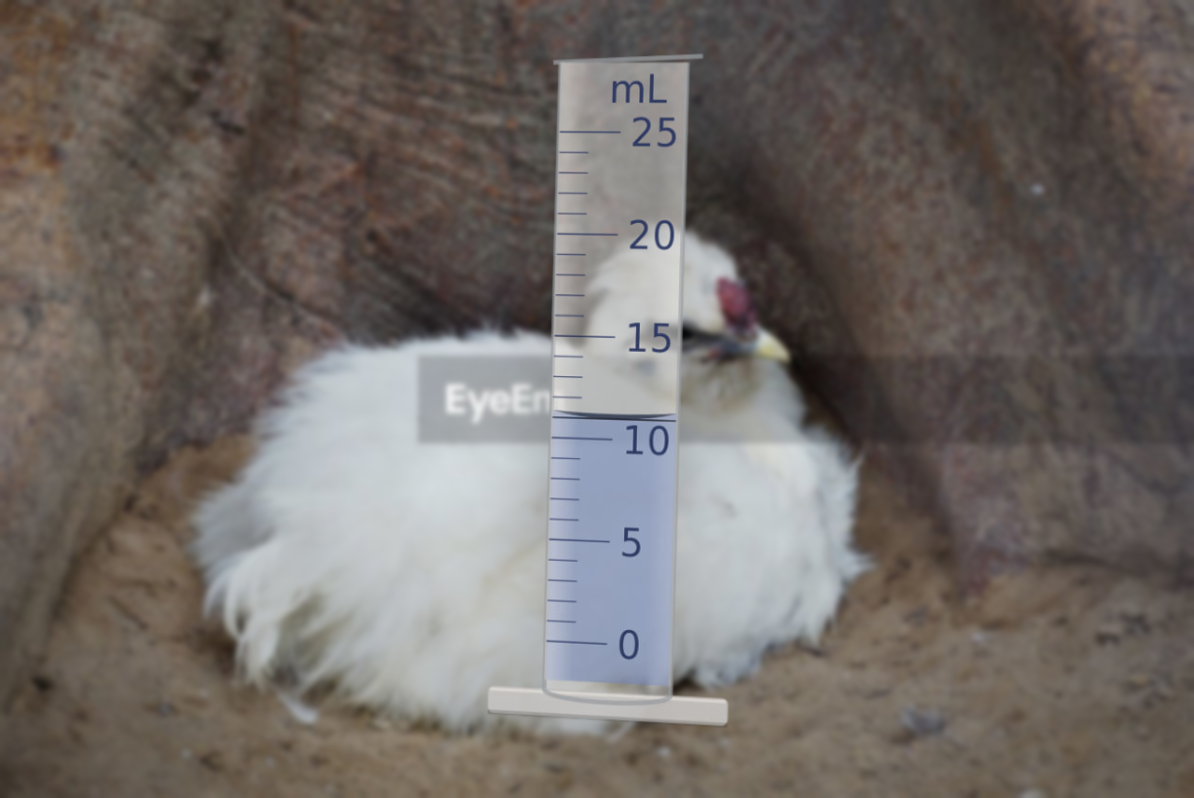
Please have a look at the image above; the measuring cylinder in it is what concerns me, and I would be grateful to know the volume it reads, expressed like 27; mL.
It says 11; mL
